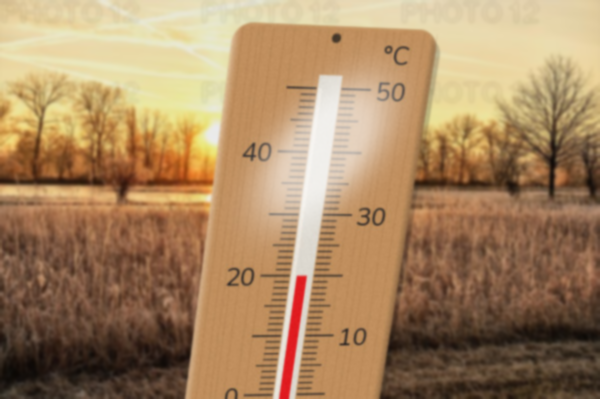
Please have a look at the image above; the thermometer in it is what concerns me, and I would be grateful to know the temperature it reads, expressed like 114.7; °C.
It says 20; °C
